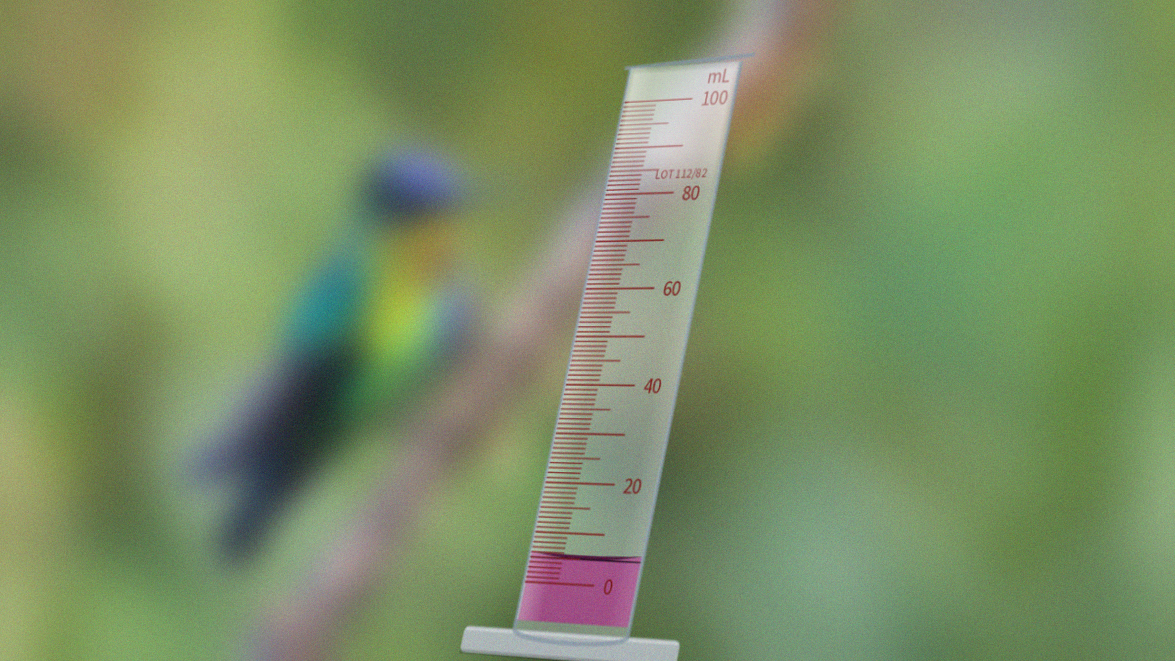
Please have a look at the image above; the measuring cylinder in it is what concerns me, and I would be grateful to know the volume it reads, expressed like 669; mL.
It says 5; mL
